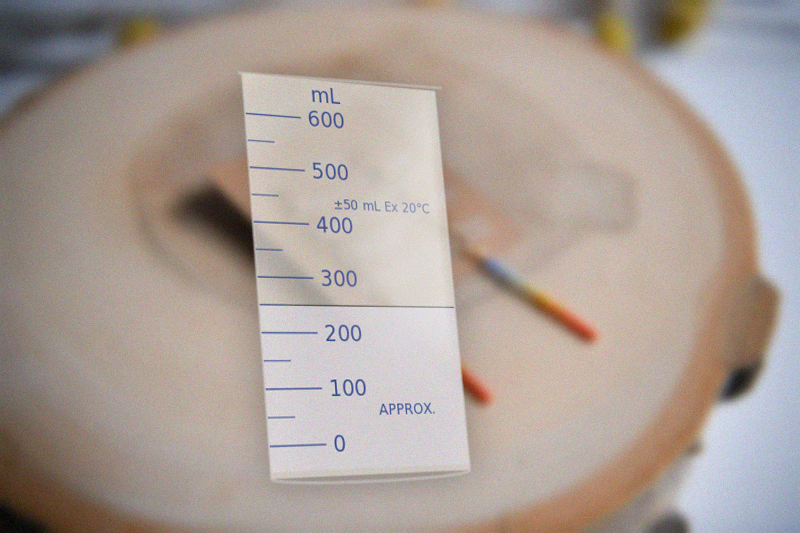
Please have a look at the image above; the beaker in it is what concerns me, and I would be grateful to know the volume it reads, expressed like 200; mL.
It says 250; mL
